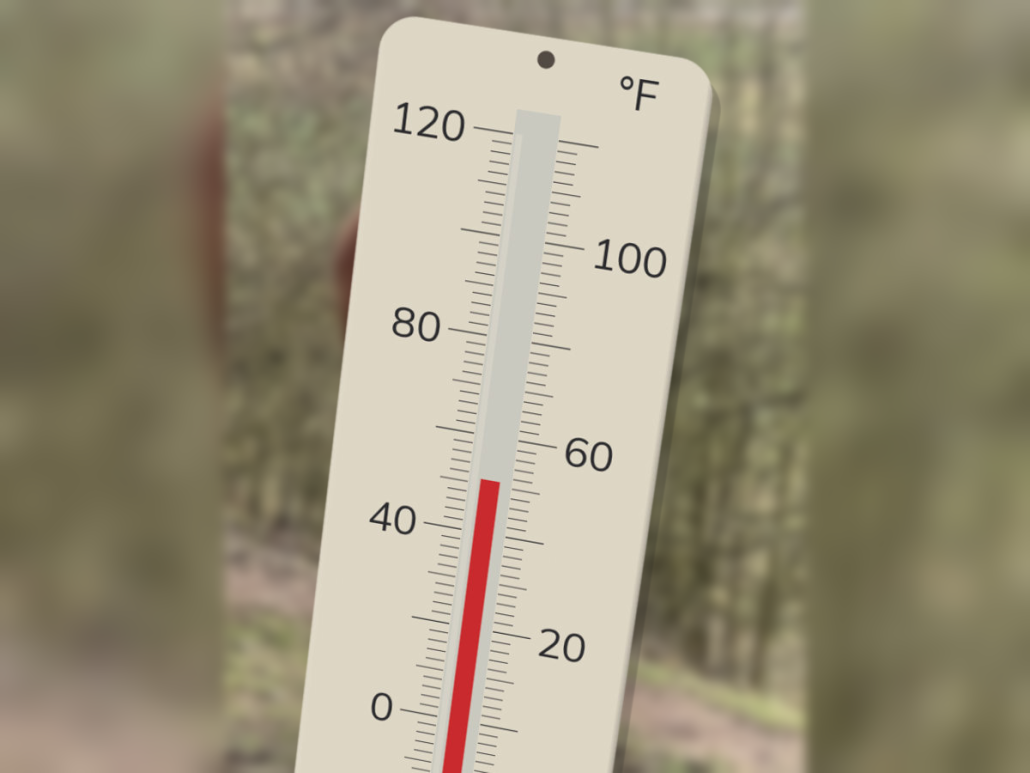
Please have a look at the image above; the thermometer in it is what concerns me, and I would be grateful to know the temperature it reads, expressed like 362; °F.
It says 51; °F
